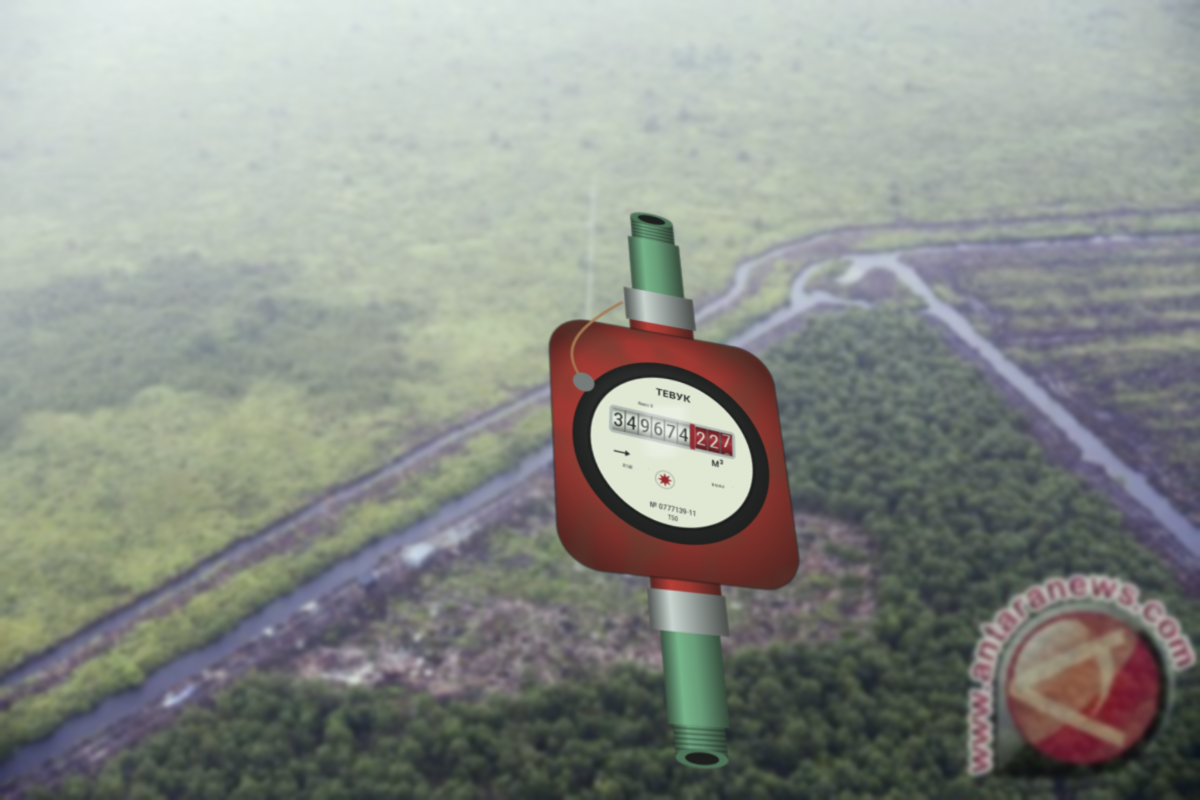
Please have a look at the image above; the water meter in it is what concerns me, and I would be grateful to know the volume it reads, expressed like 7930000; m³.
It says 349674.227; m³
